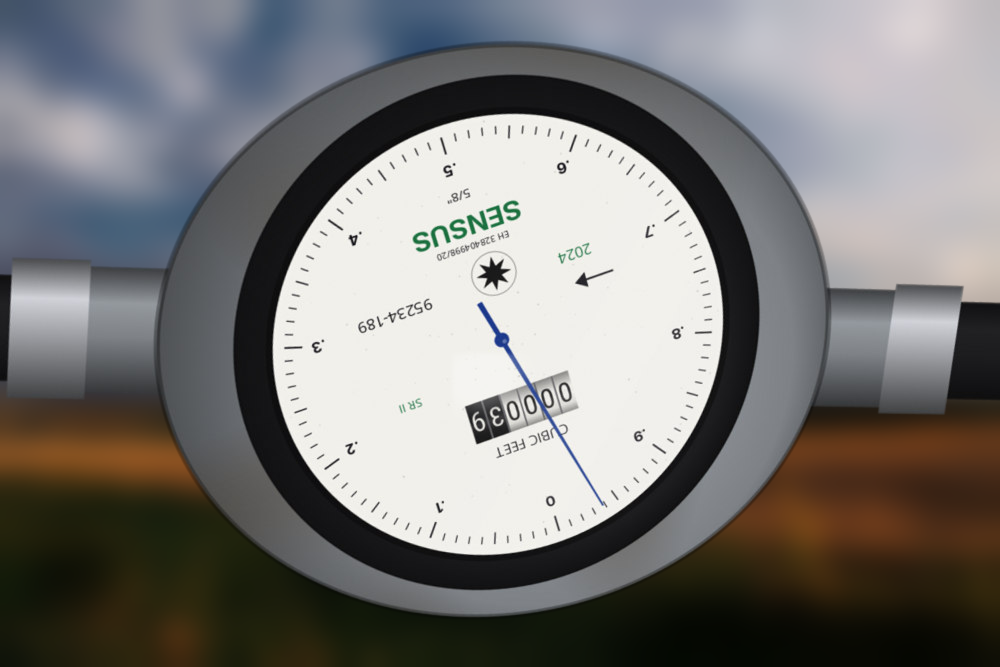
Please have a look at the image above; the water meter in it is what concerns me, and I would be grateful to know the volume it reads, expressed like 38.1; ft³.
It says 38.96; ft³
